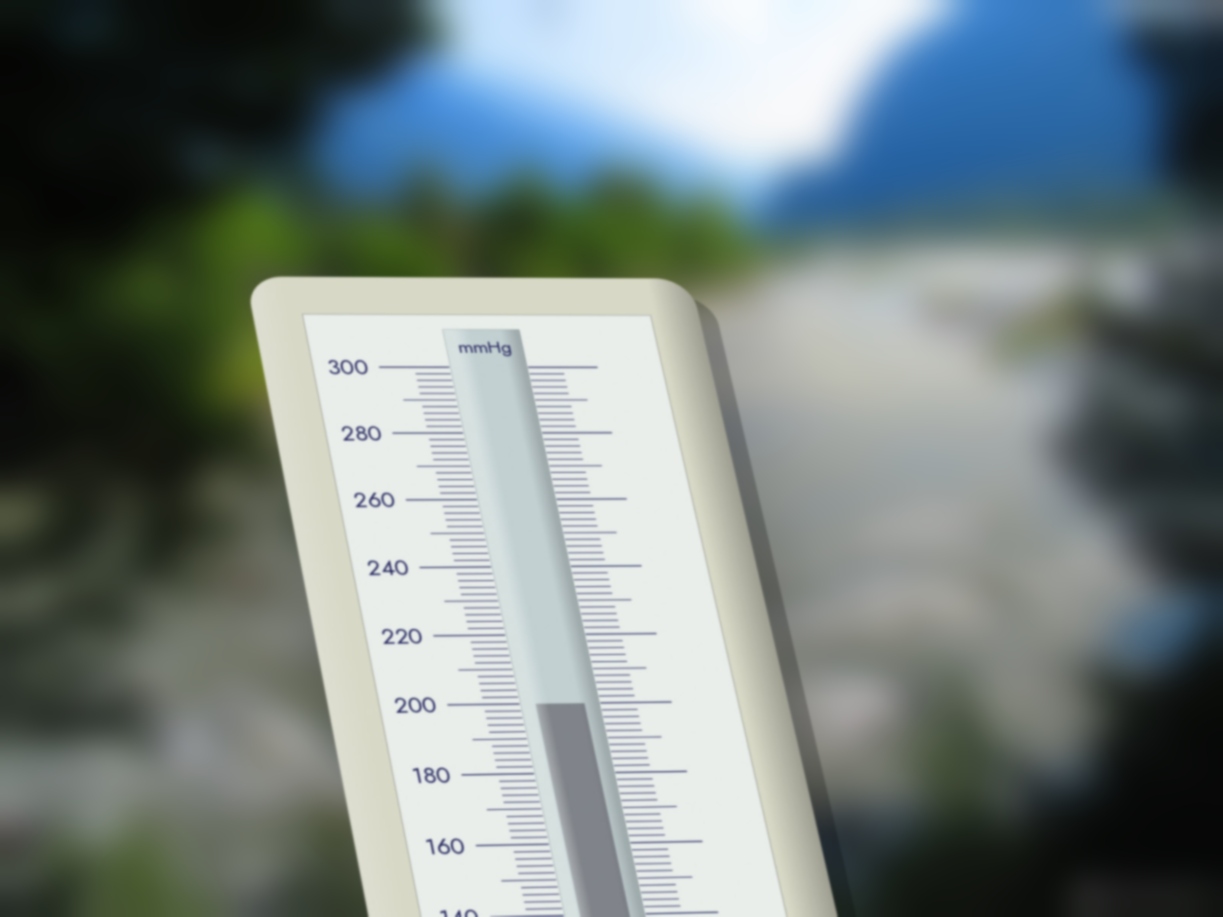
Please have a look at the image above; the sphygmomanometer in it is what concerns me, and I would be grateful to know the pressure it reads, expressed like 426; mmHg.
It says 200; mmHg
